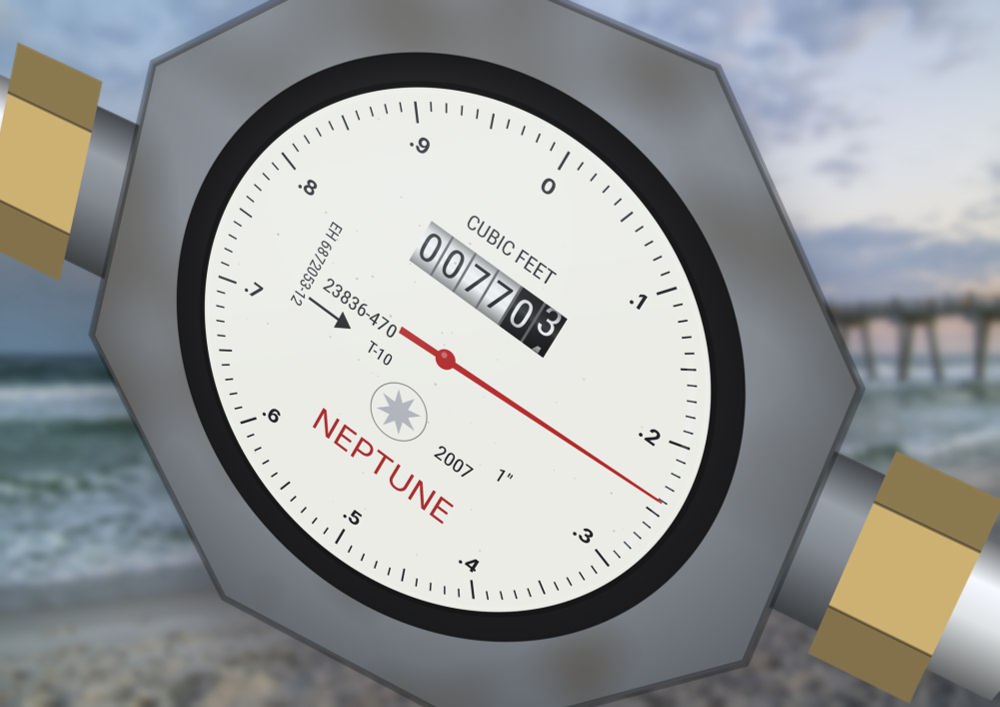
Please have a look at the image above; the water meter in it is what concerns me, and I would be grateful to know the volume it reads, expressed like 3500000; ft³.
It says 7703.24; ft³
